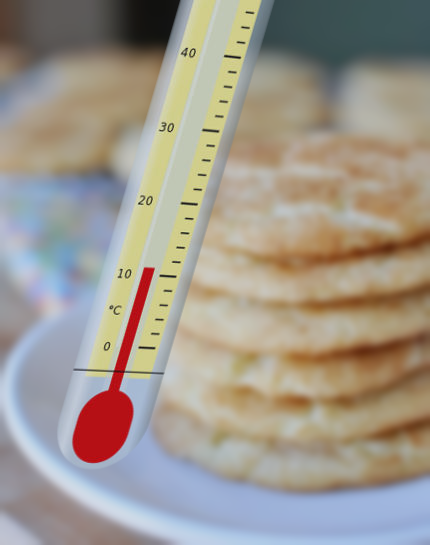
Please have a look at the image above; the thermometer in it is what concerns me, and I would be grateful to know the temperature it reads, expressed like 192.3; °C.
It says 11; °C
